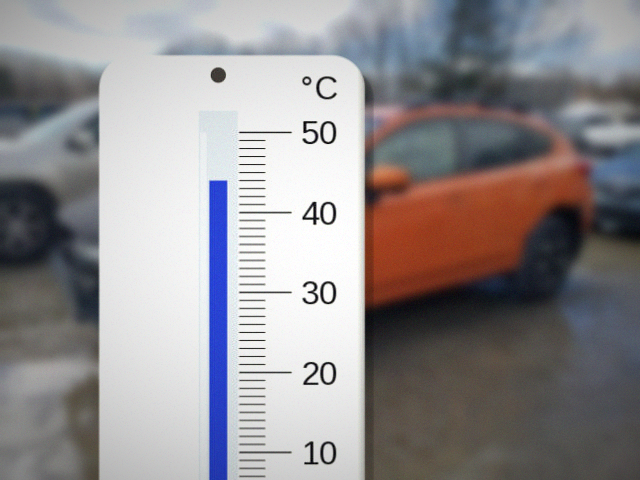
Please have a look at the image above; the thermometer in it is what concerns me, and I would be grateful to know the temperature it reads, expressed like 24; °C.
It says 44; °C
